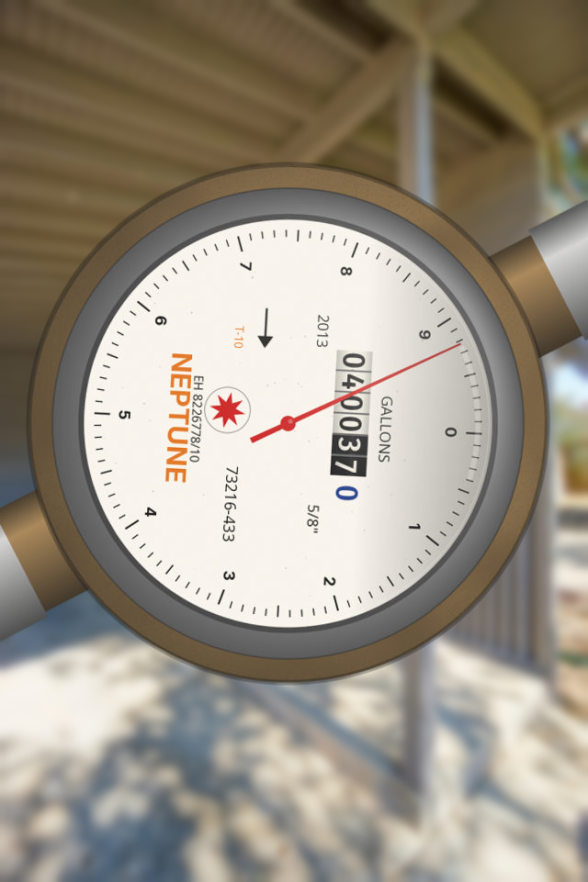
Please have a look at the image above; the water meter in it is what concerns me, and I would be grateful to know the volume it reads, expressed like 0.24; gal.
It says 400369.2; gal
